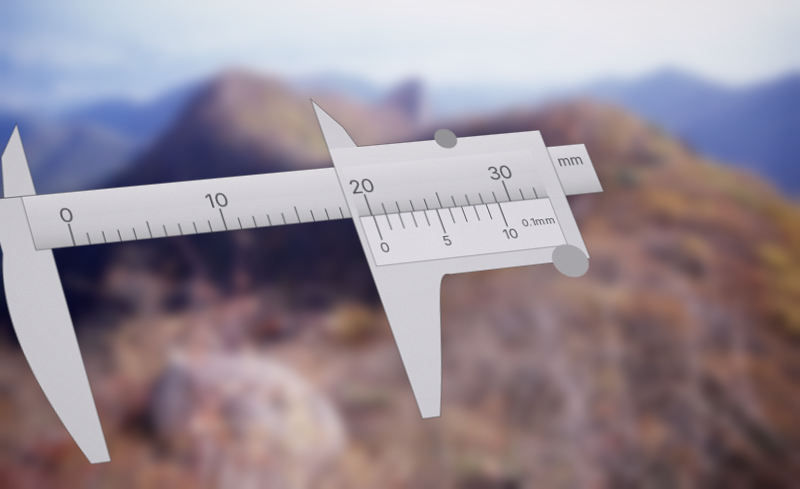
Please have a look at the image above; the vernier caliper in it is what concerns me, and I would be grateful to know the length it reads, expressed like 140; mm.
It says 20.1; mm
